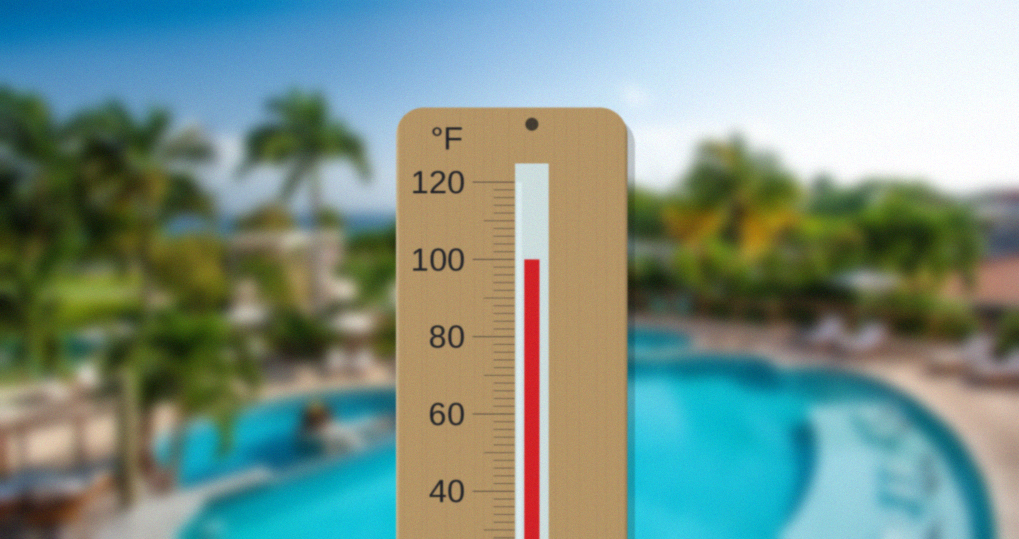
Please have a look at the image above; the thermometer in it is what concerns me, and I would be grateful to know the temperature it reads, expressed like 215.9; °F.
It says 100; °F
